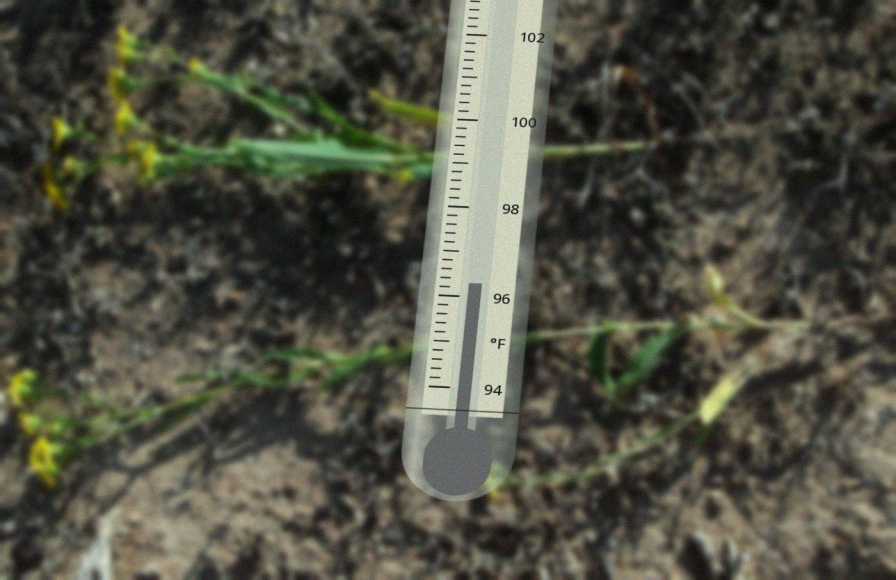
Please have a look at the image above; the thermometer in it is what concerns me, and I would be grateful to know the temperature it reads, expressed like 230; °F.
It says 96.3; °F
